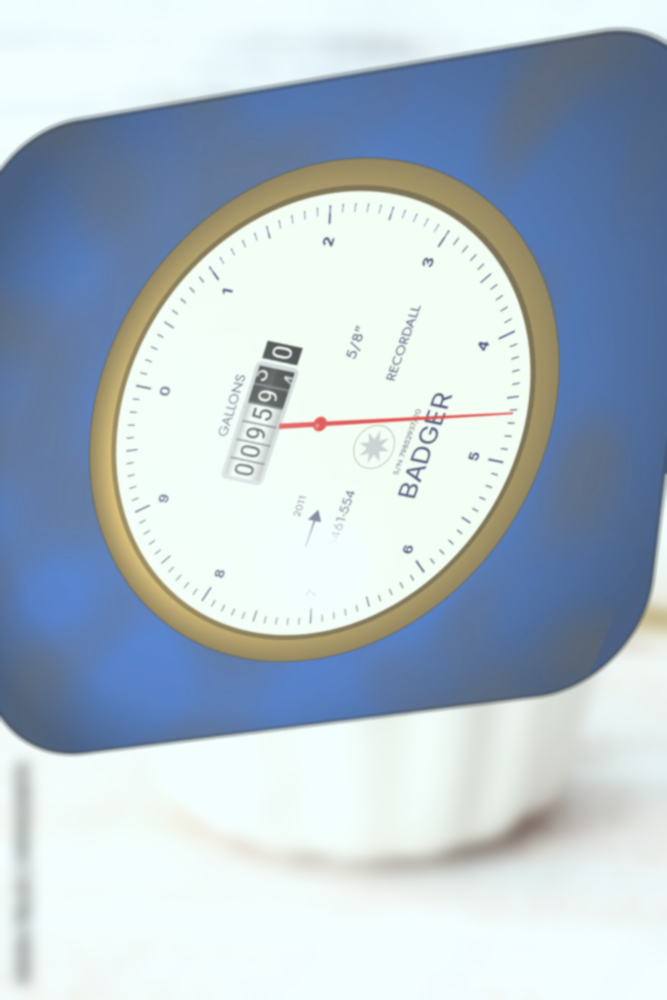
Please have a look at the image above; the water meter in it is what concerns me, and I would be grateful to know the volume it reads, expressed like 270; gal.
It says 95934.6; gal
